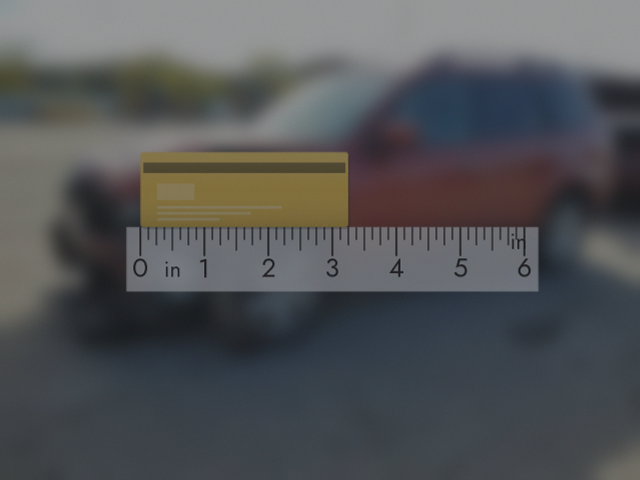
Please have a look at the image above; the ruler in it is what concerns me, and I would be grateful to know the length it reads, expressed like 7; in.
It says 3.25; in
